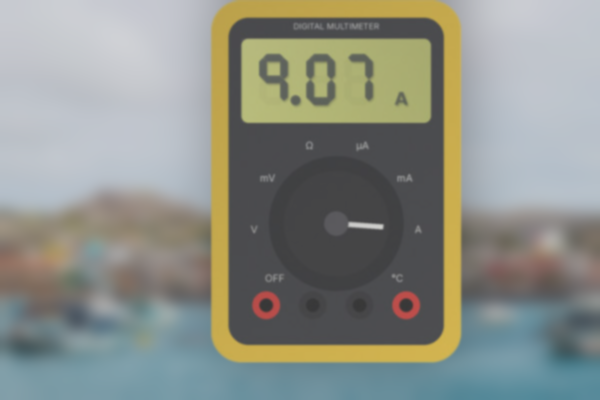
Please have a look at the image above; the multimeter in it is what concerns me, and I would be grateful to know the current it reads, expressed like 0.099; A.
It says 9.07; A
